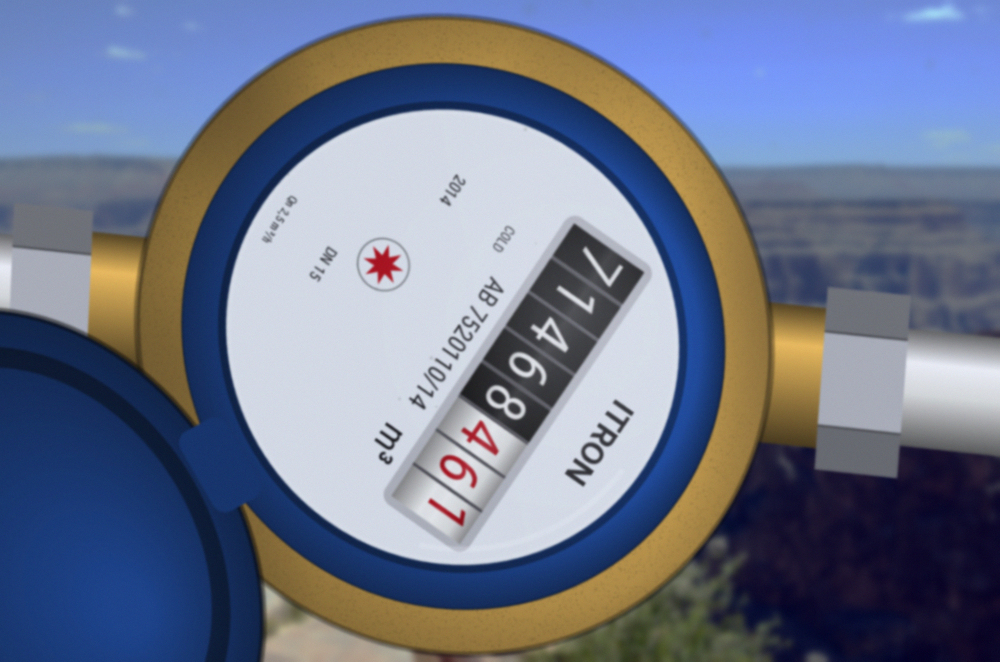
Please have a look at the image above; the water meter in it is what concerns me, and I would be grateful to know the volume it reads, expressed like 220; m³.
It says 71468.461; m³
